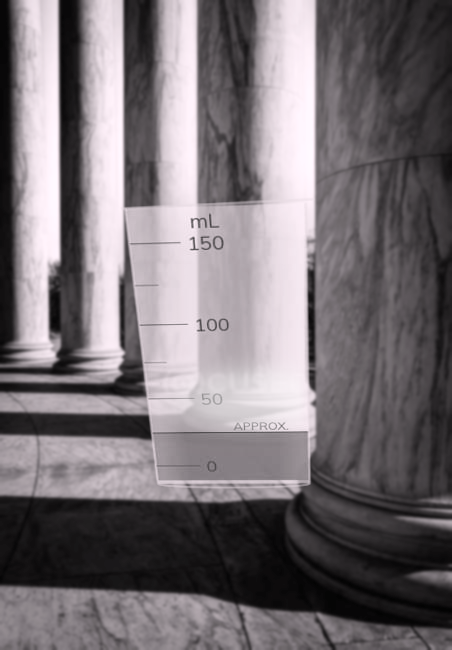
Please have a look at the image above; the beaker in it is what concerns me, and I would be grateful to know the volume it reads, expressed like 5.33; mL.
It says 25; mL
